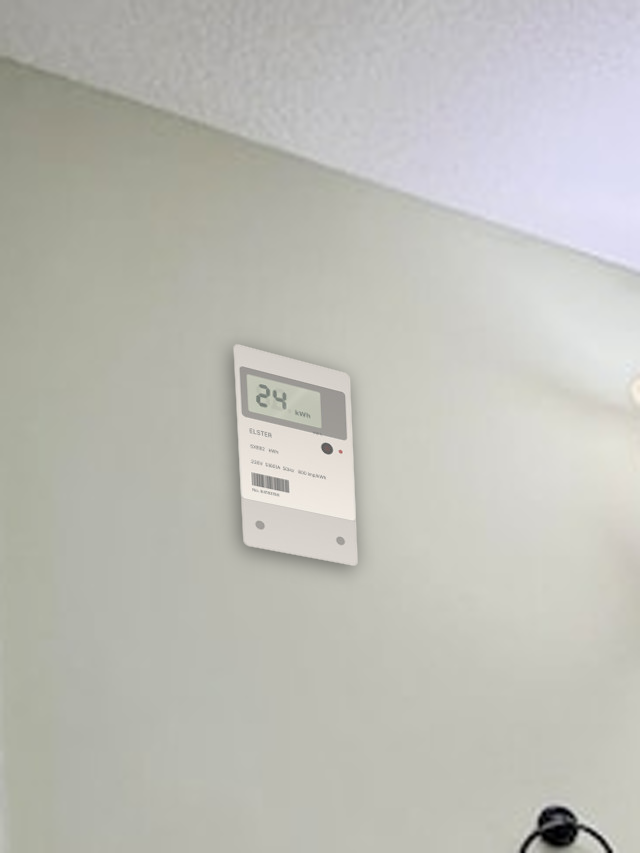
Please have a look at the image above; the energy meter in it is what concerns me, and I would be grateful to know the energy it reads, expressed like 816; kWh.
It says 24; kWh
